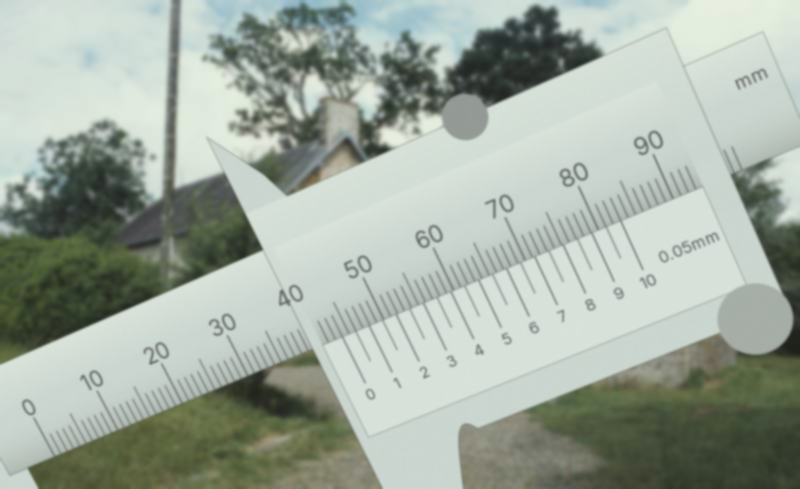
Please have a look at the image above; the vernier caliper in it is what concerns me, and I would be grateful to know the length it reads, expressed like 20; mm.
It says 44.0; mm
